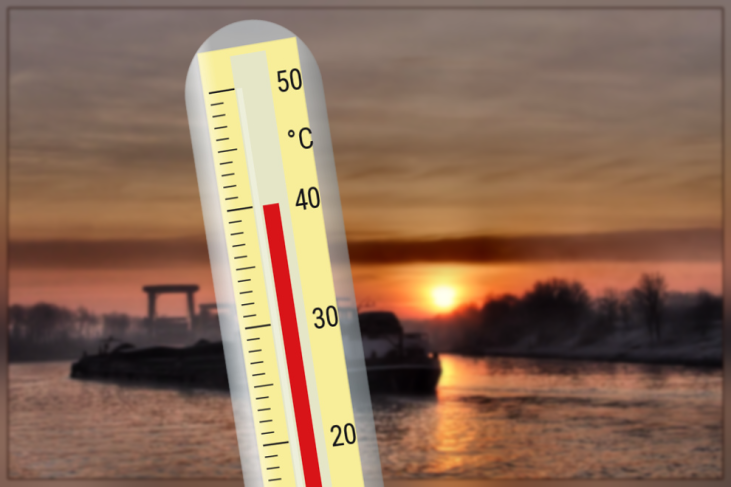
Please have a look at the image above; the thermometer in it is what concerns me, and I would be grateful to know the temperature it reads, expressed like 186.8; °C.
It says 40; °C
